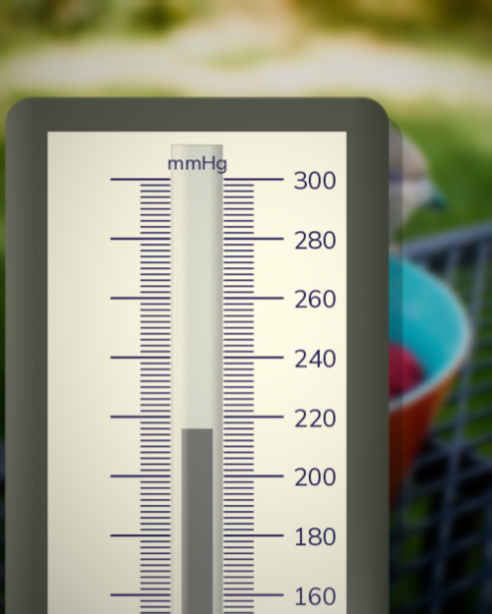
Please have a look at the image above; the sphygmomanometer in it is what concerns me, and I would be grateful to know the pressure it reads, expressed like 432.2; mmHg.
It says 216; mmHg
